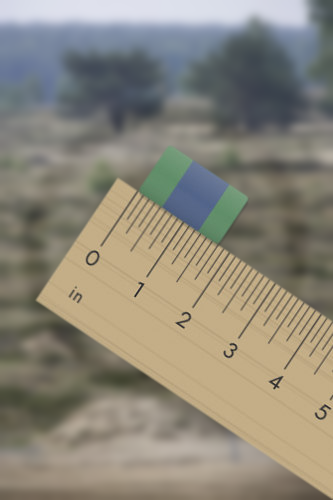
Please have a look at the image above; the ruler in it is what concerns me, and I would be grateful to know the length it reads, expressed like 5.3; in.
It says 1.75; in
